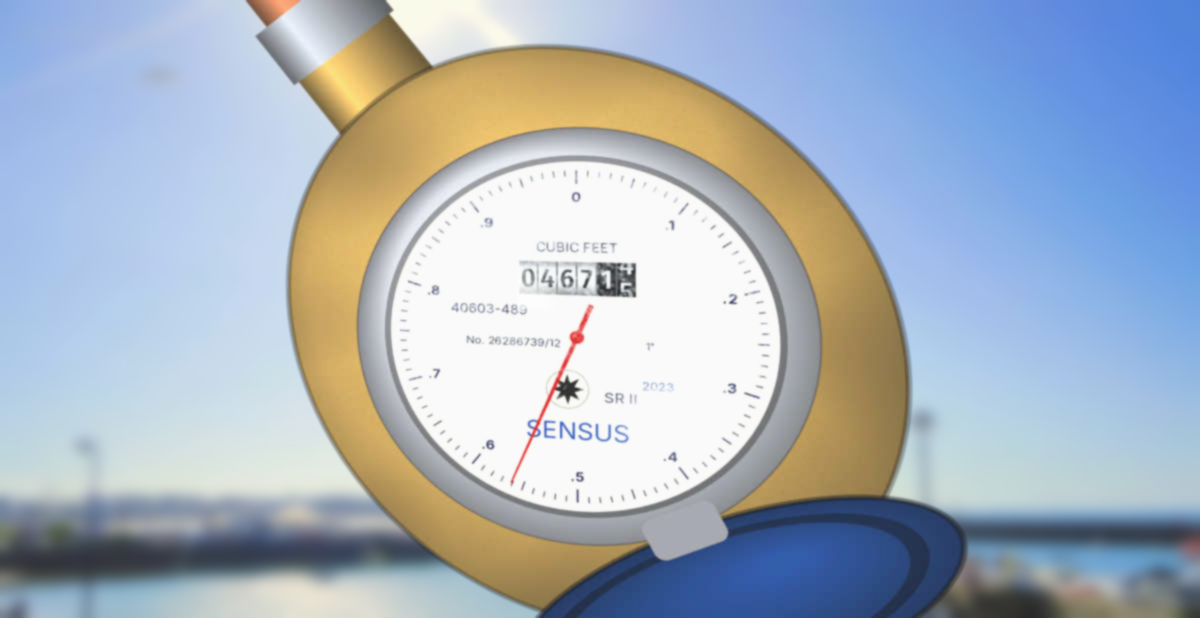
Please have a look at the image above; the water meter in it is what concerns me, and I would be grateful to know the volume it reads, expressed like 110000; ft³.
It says 46714.56; ft³
